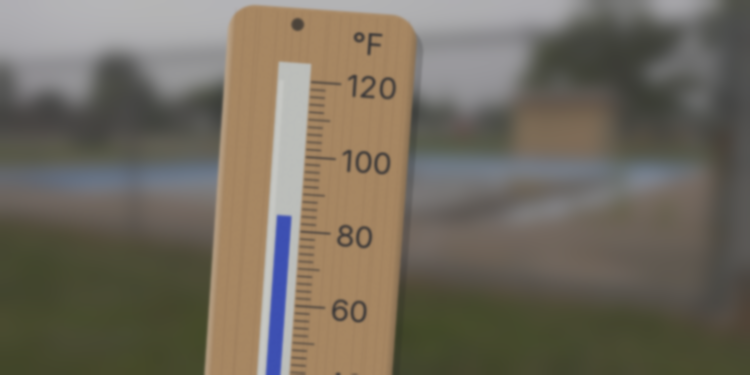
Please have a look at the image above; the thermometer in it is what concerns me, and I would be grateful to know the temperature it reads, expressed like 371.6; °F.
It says 84; °F
